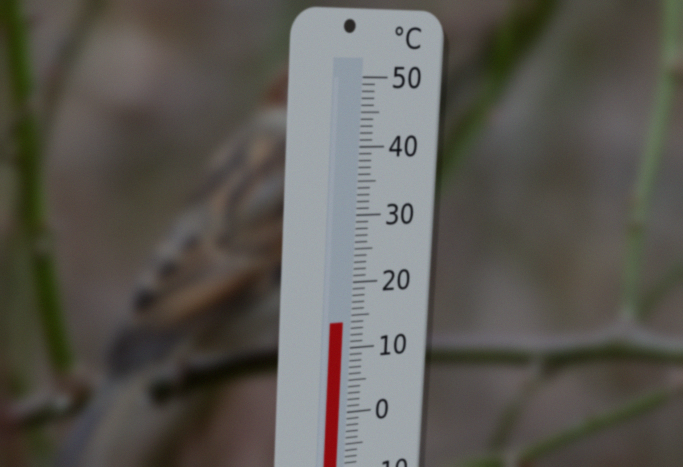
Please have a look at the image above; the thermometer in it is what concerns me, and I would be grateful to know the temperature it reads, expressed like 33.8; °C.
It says 14; °C
